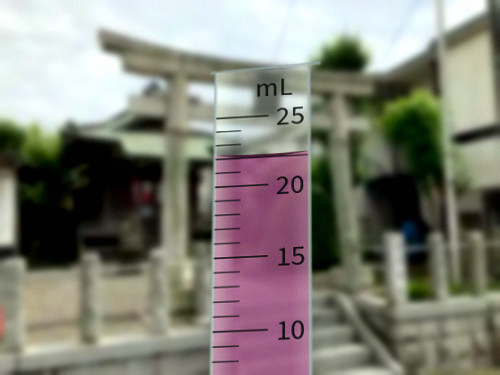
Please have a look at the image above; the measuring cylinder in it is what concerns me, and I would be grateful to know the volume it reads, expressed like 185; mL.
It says 22; mL
